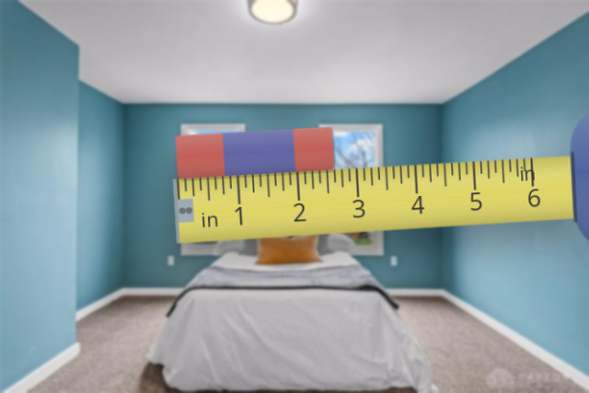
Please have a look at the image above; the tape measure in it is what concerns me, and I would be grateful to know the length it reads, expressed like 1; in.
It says 2.625; in
